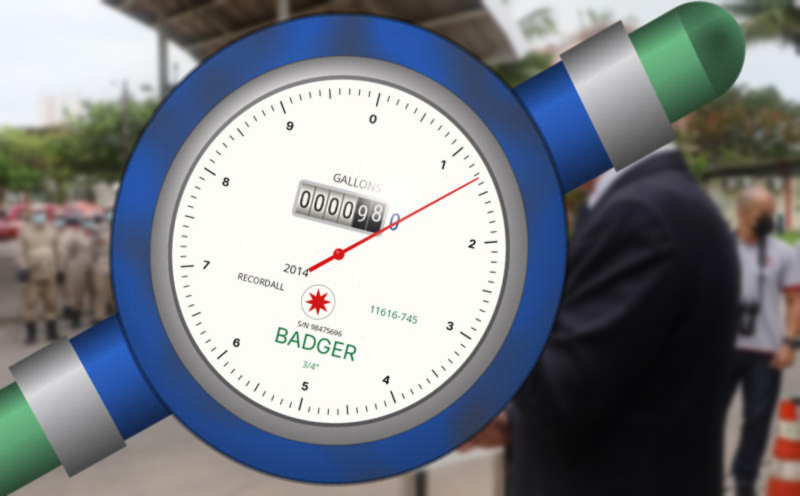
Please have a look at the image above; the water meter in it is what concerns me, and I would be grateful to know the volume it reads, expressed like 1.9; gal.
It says 981.3; gal
